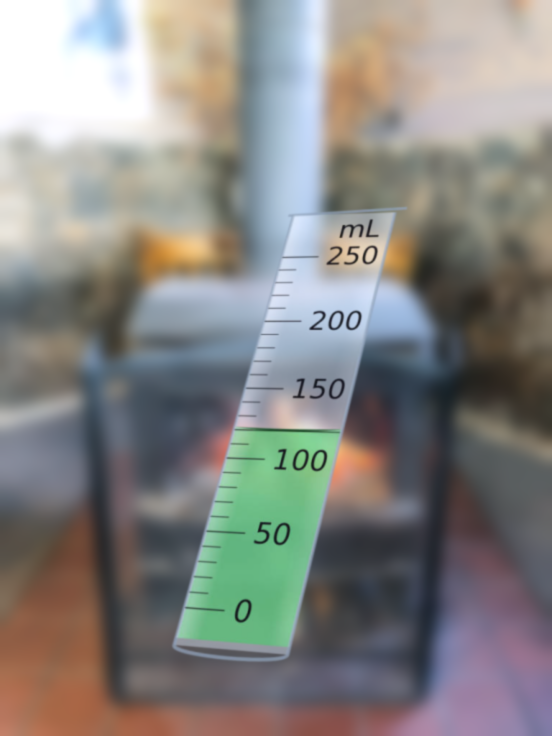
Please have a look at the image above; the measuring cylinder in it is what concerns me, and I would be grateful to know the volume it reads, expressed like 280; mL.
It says 120; mL
